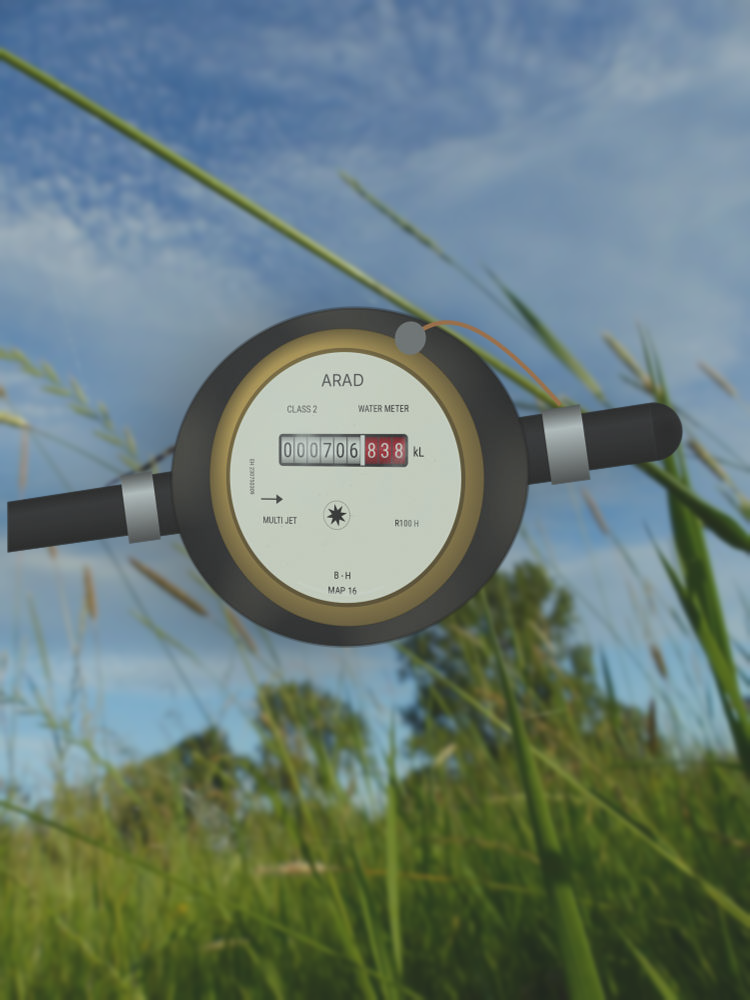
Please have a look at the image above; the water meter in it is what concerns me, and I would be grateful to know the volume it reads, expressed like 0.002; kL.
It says 706.838; kL
